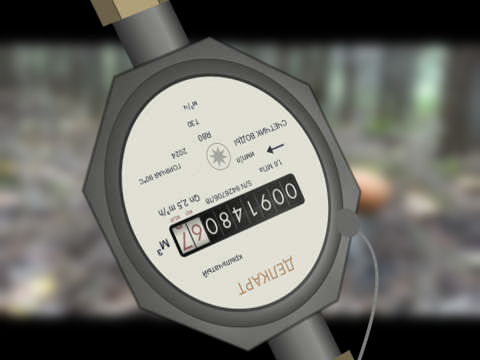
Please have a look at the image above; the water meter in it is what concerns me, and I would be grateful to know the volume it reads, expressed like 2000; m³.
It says 91480.67; m³
